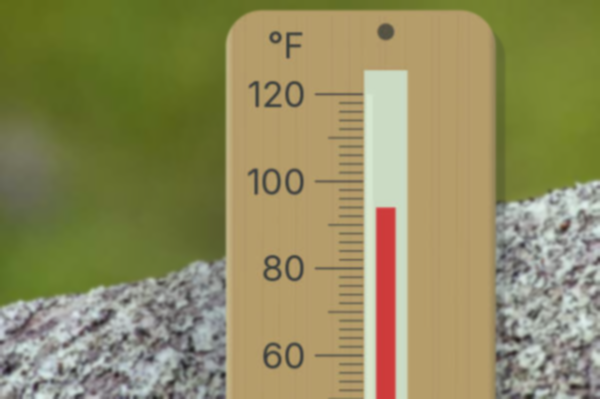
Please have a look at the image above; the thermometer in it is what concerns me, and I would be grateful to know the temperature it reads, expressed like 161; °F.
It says 94; °F
